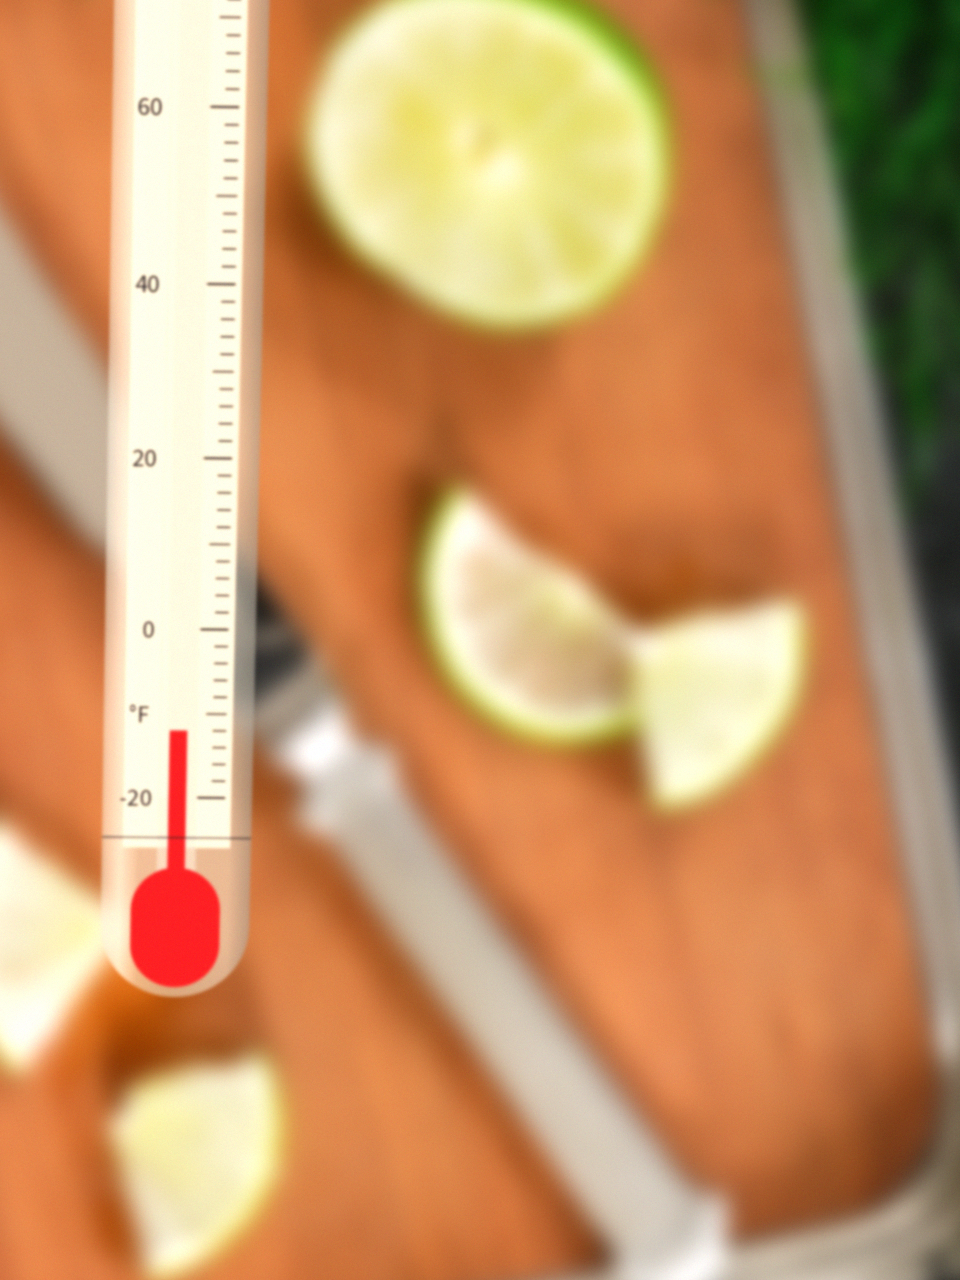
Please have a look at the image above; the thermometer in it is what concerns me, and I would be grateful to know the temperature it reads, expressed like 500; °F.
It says -12; °F
